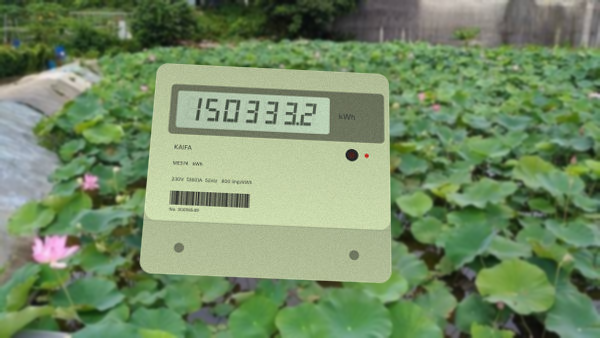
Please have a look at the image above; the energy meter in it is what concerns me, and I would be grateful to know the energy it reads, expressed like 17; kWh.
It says 150333.2; kWh
